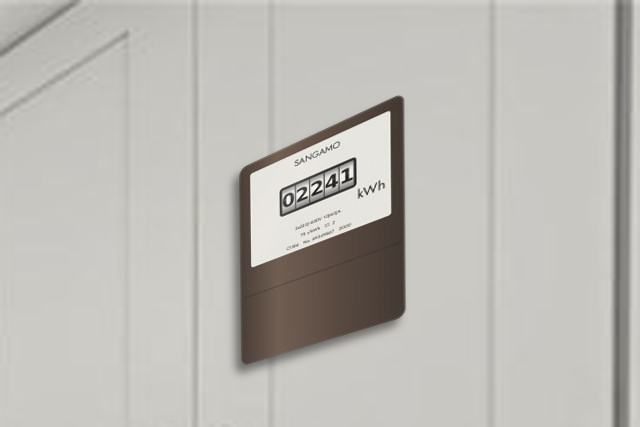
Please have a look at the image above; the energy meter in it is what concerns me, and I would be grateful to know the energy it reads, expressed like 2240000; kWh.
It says 2241; kWh
